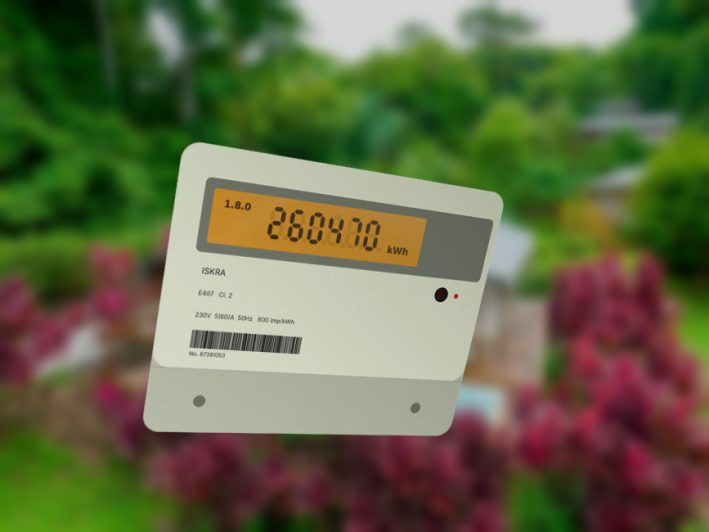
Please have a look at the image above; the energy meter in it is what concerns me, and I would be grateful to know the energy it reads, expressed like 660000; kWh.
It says 260470; kWh
